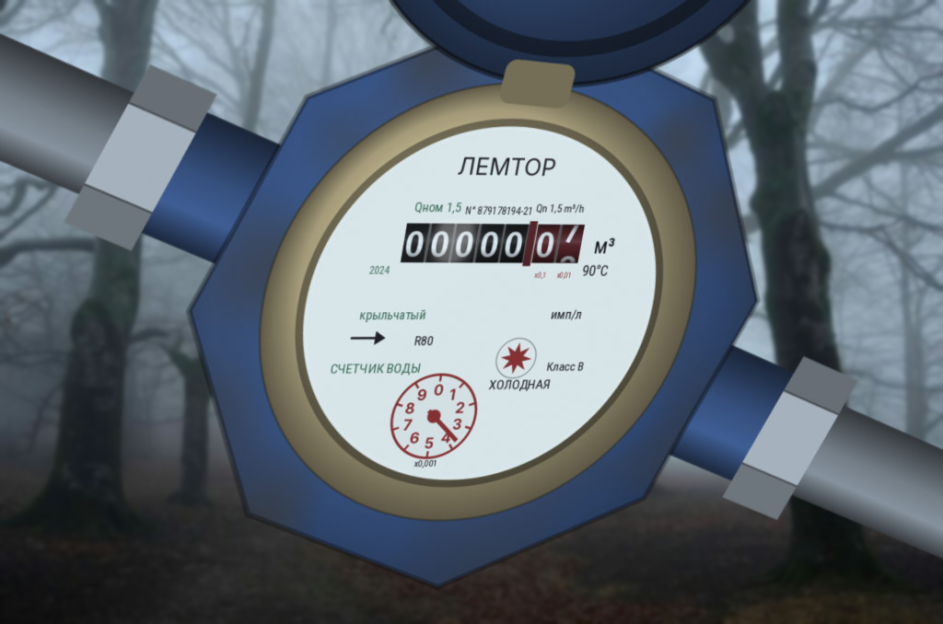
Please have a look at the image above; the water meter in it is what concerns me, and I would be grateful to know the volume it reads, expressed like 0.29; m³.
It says 0.073; m³
